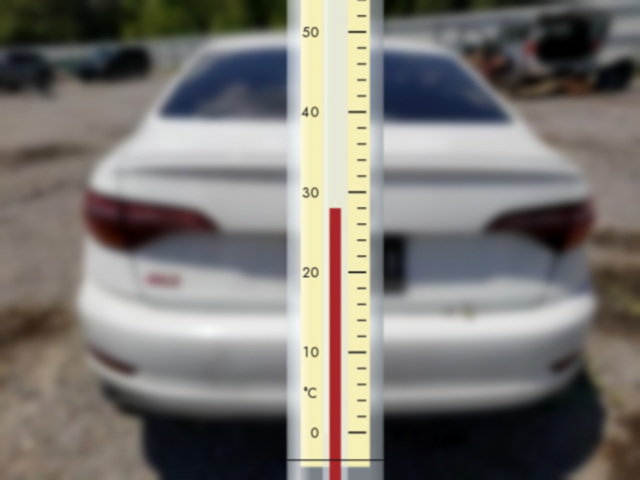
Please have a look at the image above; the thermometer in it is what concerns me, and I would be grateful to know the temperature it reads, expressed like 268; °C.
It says 28; °C
